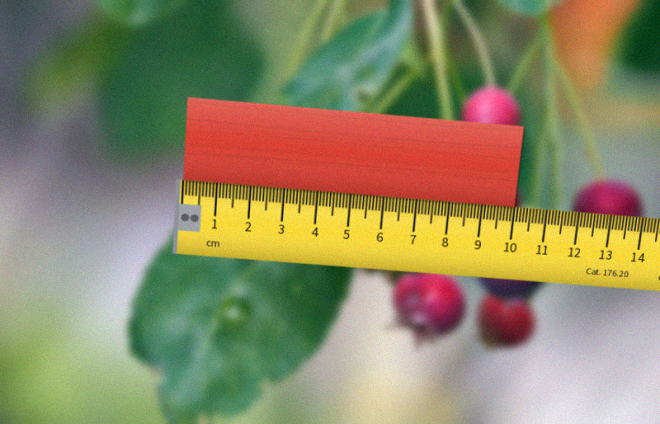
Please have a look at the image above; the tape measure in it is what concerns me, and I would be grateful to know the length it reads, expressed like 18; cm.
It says 10; cm
